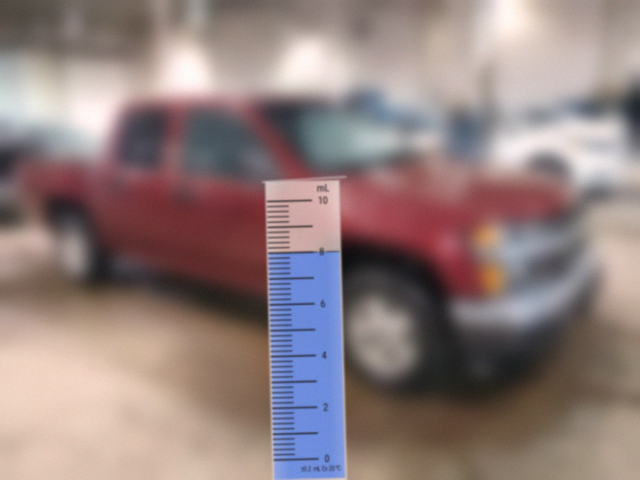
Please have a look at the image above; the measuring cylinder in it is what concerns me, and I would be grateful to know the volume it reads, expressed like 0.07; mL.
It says 8; mL
